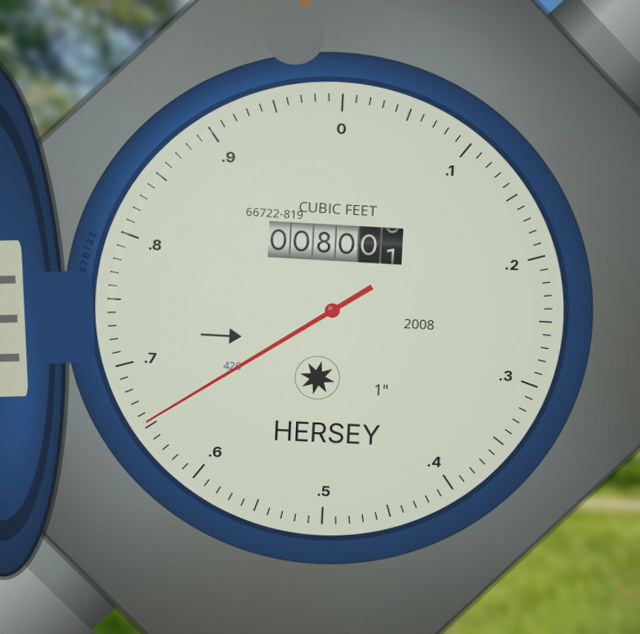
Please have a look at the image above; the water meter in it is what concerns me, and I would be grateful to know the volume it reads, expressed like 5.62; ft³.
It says 8000.65; ft³
